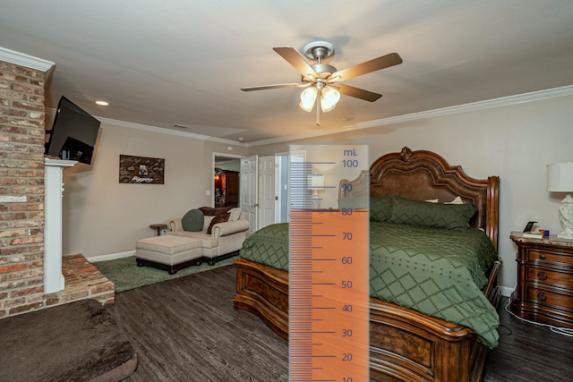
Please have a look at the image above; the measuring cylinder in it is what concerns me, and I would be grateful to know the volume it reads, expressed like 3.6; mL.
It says 80; mL
